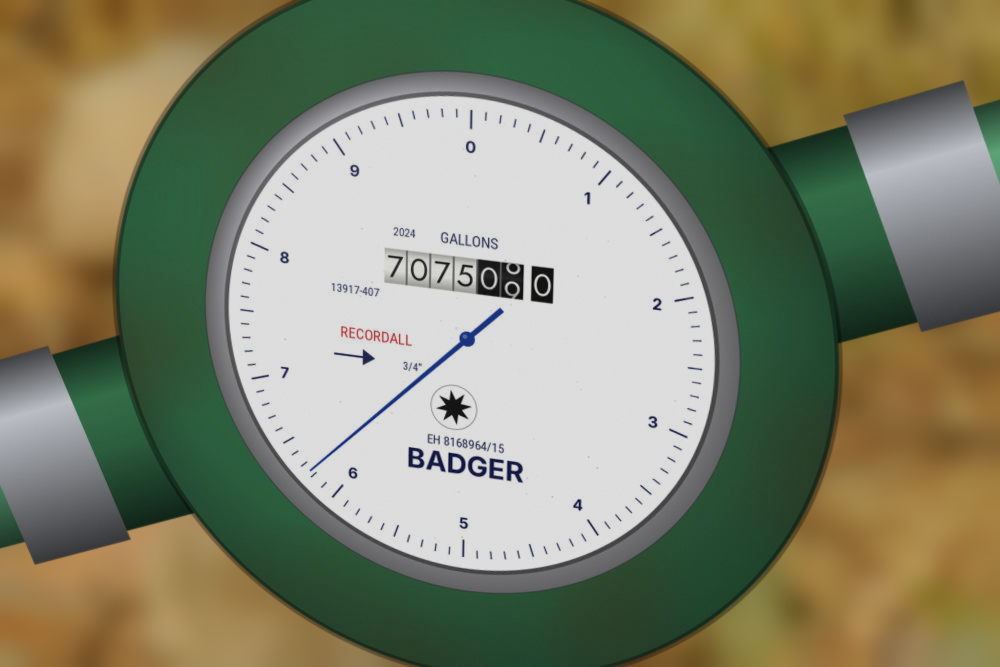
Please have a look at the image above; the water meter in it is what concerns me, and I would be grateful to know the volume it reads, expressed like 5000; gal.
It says 7075086.2; gal
